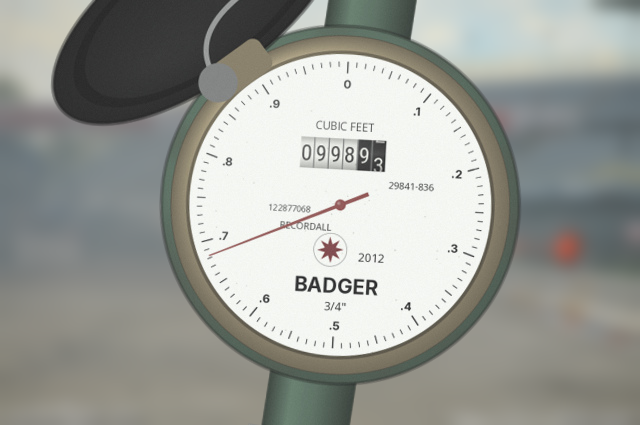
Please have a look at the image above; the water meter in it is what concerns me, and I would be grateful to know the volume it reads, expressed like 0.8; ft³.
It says 99892.68; ft³
